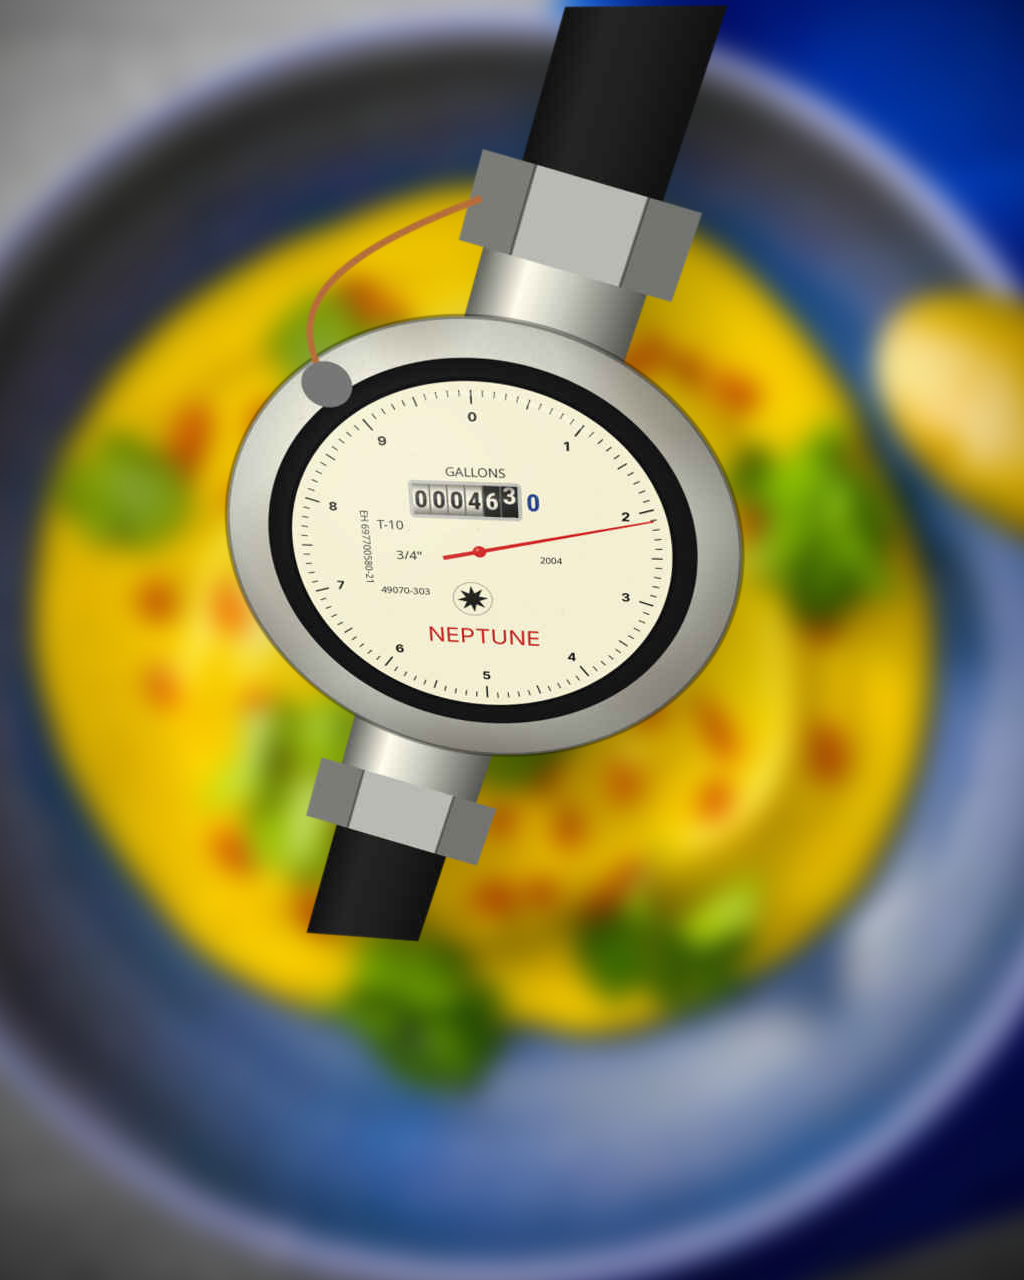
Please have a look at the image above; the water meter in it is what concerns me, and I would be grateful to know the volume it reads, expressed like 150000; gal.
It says 4632.1; gal
